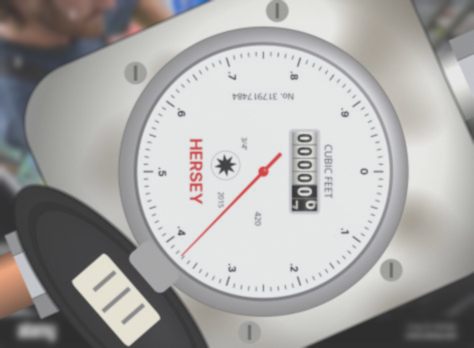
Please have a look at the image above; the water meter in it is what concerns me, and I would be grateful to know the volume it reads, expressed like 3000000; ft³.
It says 6.37; ft³
